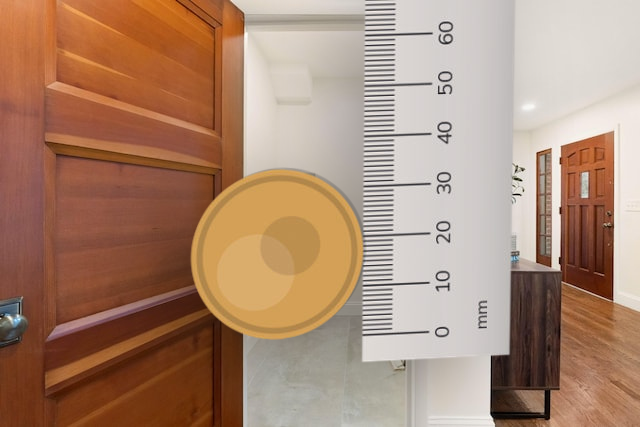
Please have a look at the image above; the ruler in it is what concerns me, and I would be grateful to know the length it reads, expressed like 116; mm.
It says 34; mm
